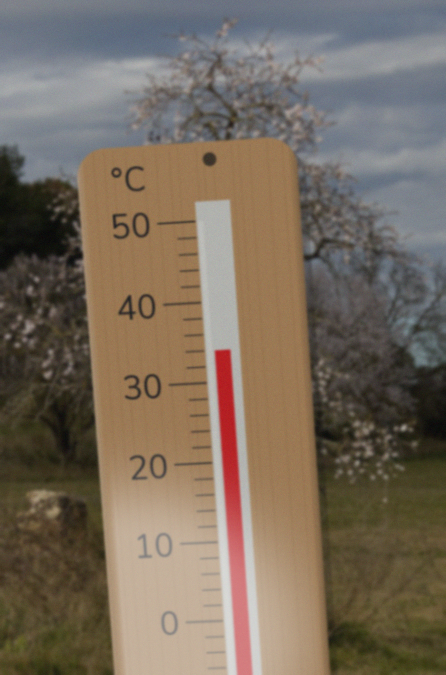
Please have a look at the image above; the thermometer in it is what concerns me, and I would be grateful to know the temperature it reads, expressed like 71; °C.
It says 34; °C
